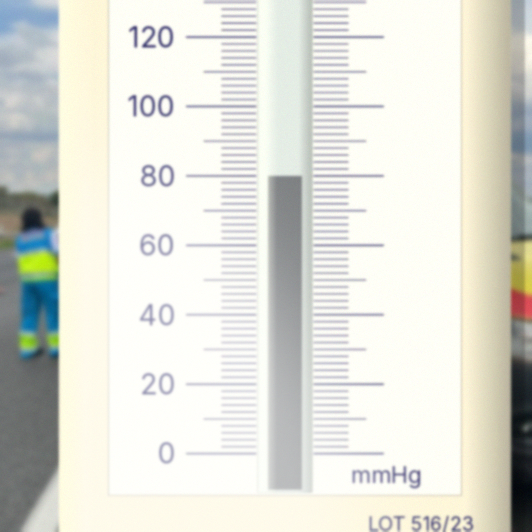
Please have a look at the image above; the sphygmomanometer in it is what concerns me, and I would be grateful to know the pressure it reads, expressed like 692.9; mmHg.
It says 80; mmHg
